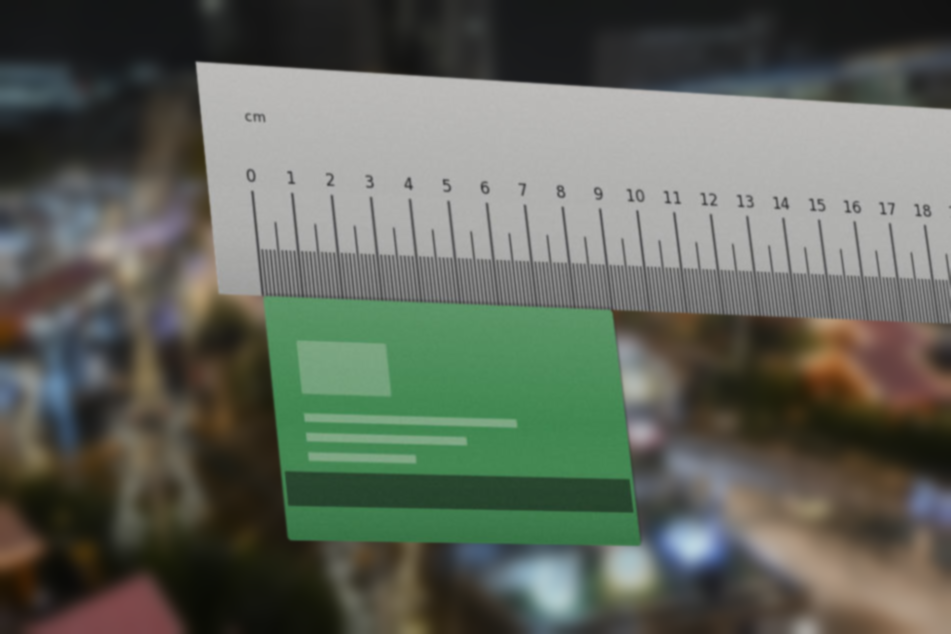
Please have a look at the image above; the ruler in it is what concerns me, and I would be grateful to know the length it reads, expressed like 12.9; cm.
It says 9; cm
